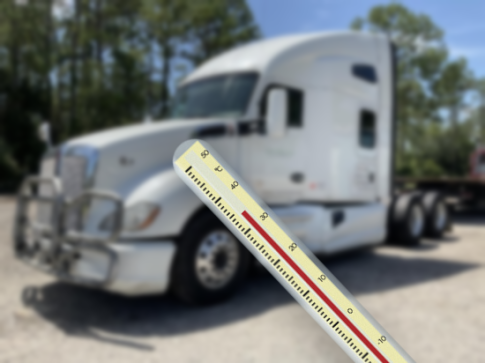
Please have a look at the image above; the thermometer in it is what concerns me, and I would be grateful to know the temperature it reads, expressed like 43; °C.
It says 34; °C
